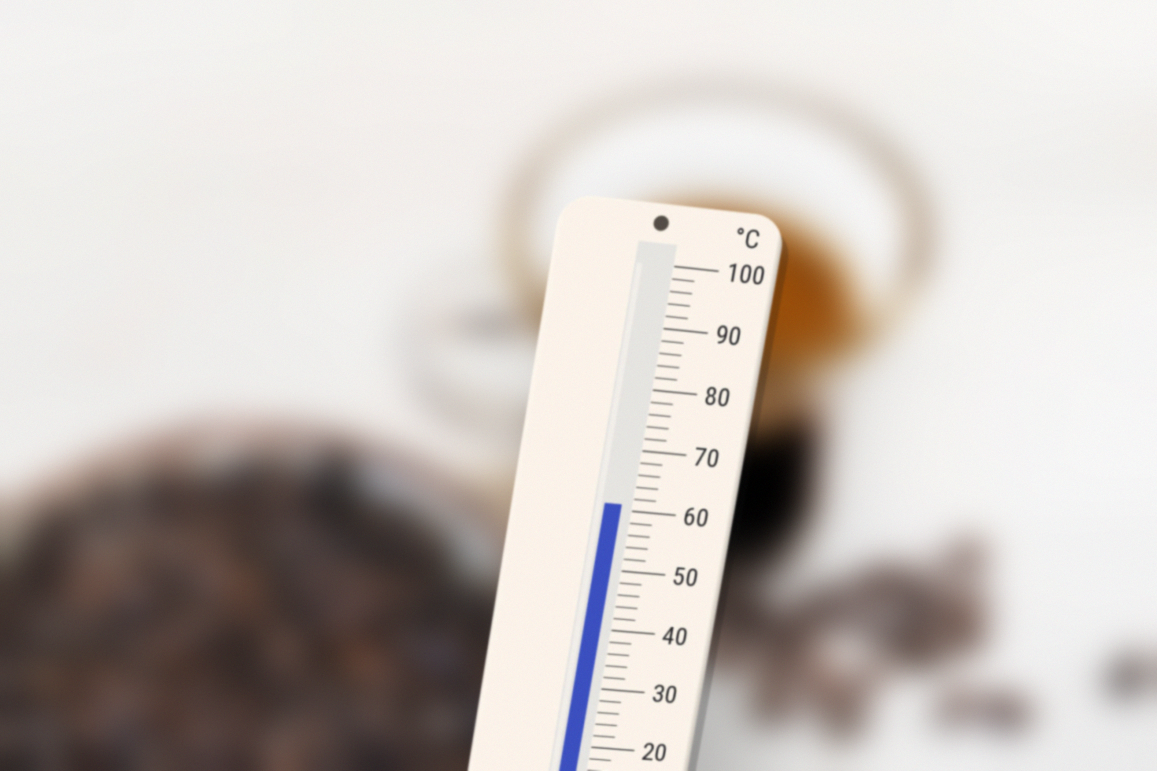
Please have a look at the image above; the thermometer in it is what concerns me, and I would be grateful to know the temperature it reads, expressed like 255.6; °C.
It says 61; °C
